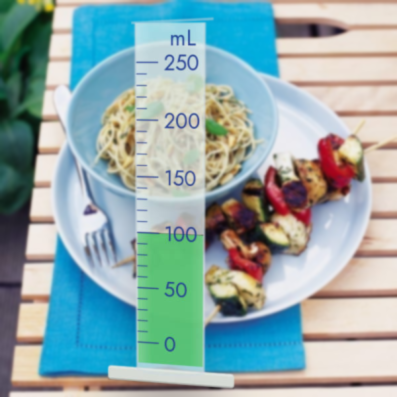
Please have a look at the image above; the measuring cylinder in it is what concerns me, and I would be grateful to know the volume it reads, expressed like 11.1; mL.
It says 100; mL
